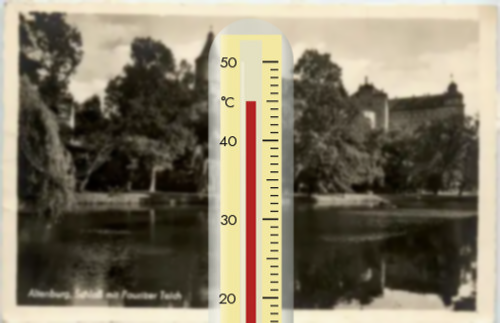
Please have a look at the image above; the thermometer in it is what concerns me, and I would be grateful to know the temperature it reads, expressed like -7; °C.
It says 45; °C
